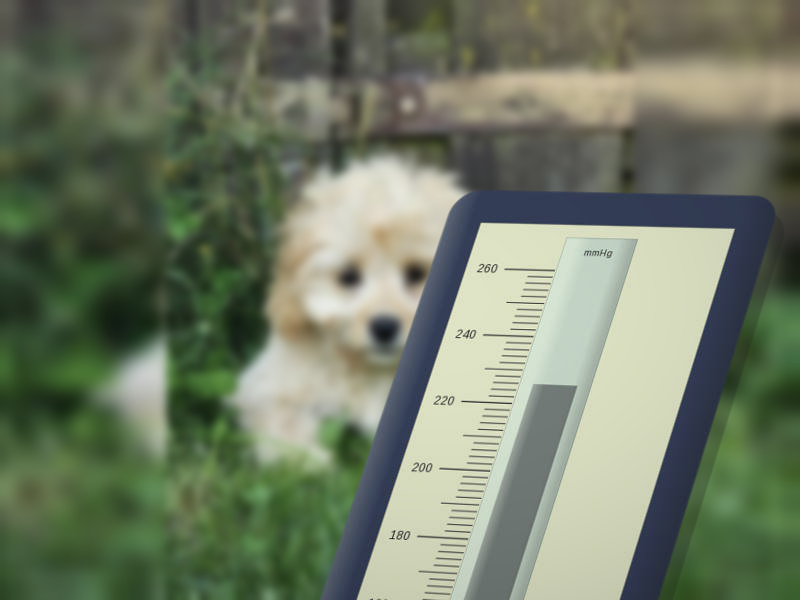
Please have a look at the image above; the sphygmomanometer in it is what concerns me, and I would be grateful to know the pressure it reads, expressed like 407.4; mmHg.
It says 226; mmHg
